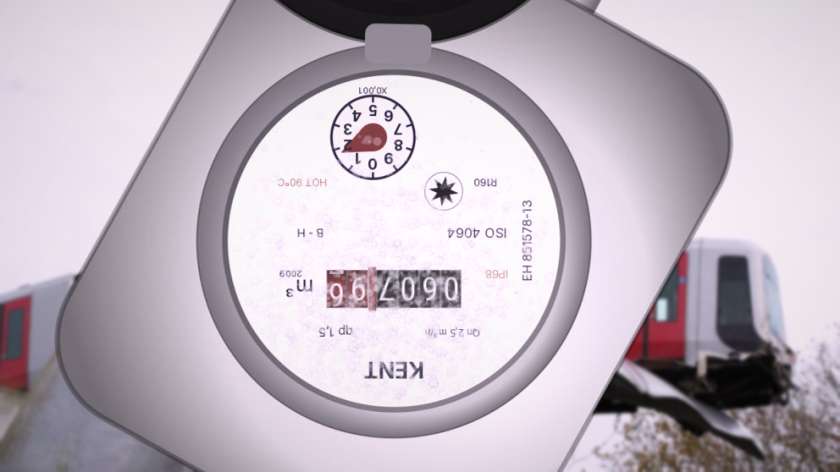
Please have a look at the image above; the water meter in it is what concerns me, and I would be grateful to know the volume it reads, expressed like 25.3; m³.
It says 607.961; m³
